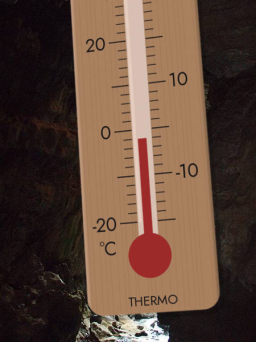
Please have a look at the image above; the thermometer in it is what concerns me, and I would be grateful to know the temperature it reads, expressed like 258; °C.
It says -2; °C
